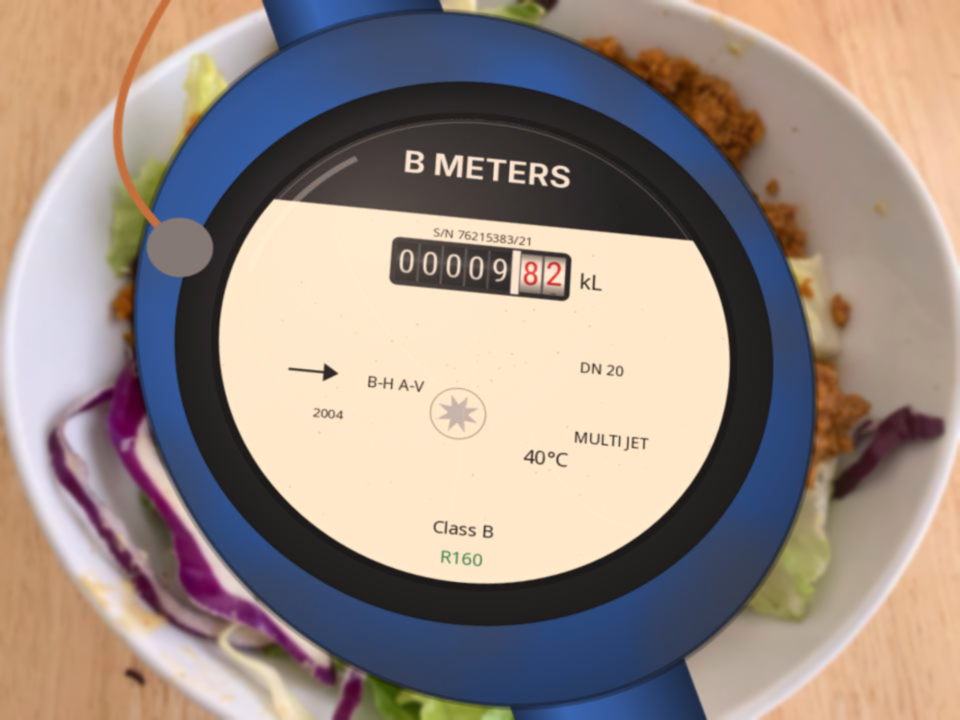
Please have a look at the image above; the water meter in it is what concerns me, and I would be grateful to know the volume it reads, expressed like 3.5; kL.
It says 9.82; kL
